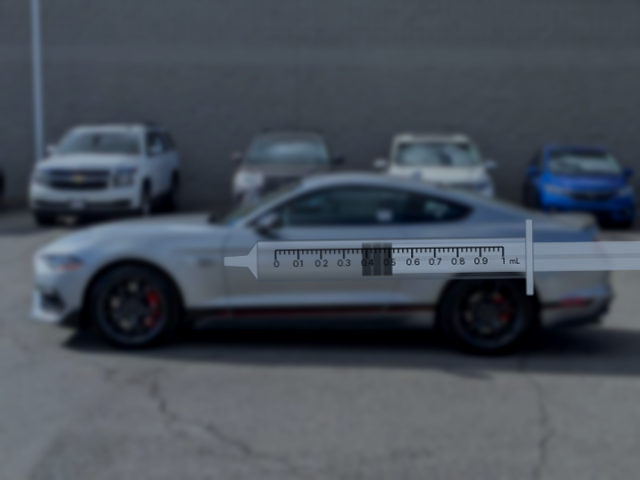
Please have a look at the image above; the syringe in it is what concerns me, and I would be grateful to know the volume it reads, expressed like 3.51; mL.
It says 0.38; mL
